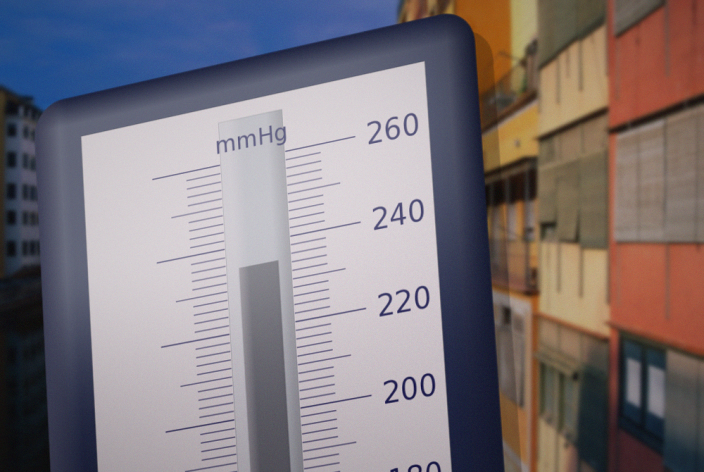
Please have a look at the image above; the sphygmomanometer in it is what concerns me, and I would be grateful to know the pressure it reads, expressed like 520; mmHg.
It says 235; mmHg
